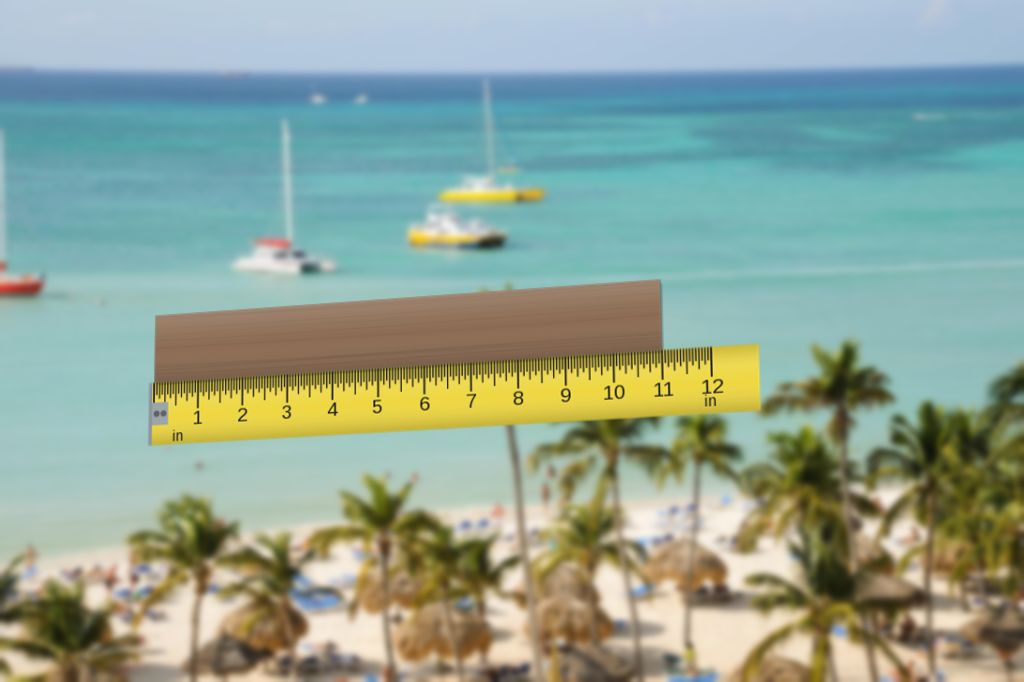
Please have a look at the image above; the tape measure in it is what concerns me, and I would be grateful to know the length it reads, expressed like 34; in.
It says 11; in
